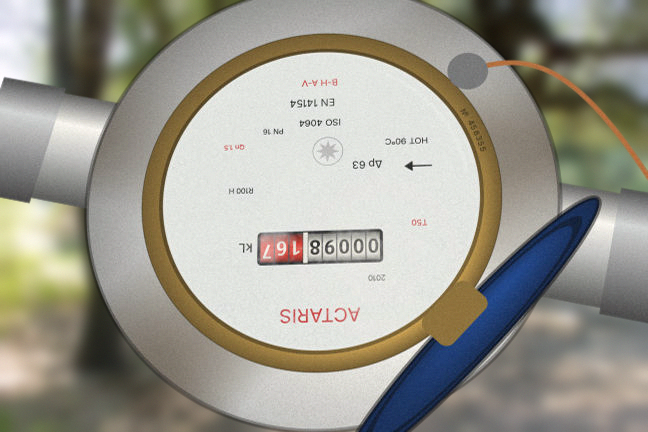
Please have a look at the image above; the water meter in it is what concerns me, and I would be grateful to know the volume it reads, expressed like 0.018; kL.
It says 98.167; kL
